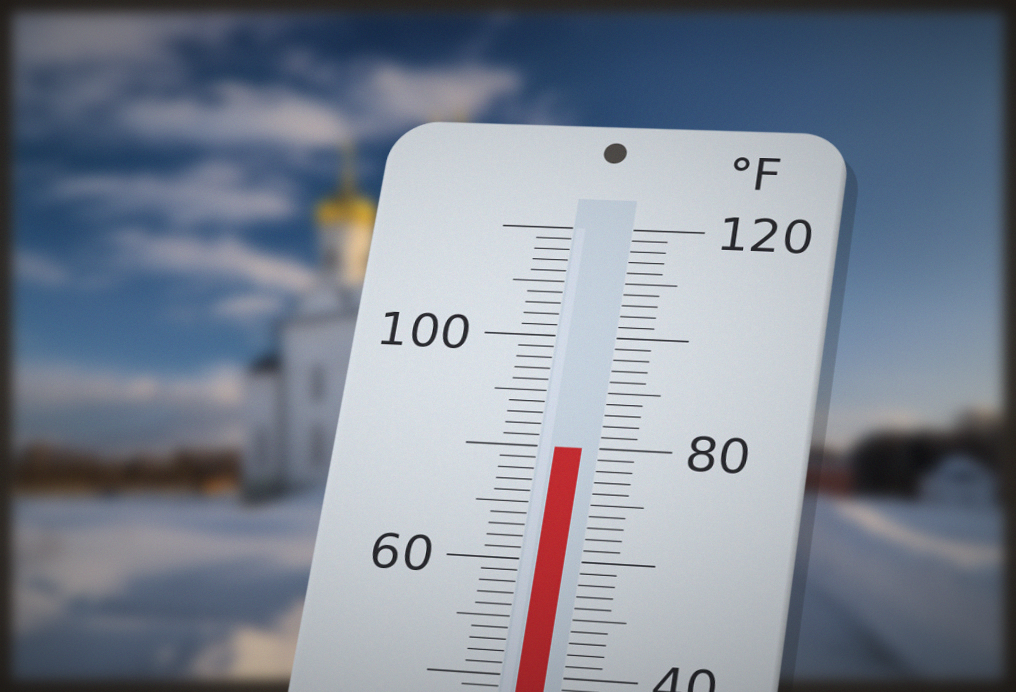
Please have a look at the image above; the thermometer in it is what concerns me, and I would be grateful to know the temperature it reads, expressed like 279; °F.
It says 80; °F
